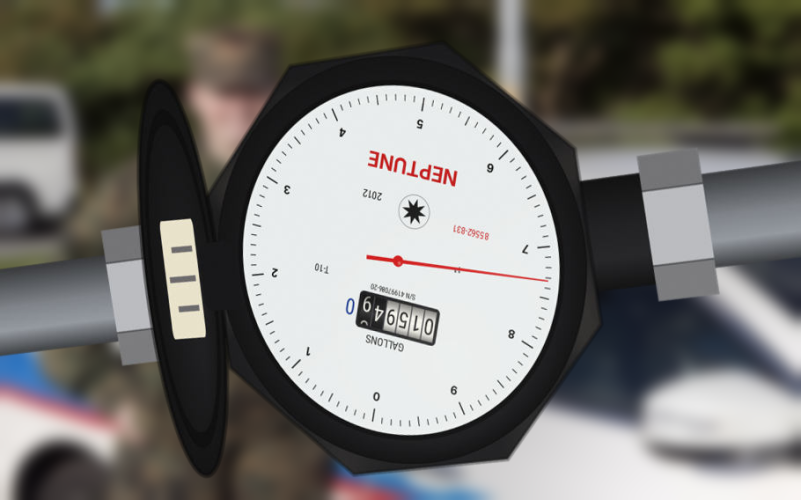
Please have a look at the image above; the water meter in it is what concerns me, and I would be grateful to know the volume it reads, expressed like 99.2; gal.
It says 159487.3; gal
